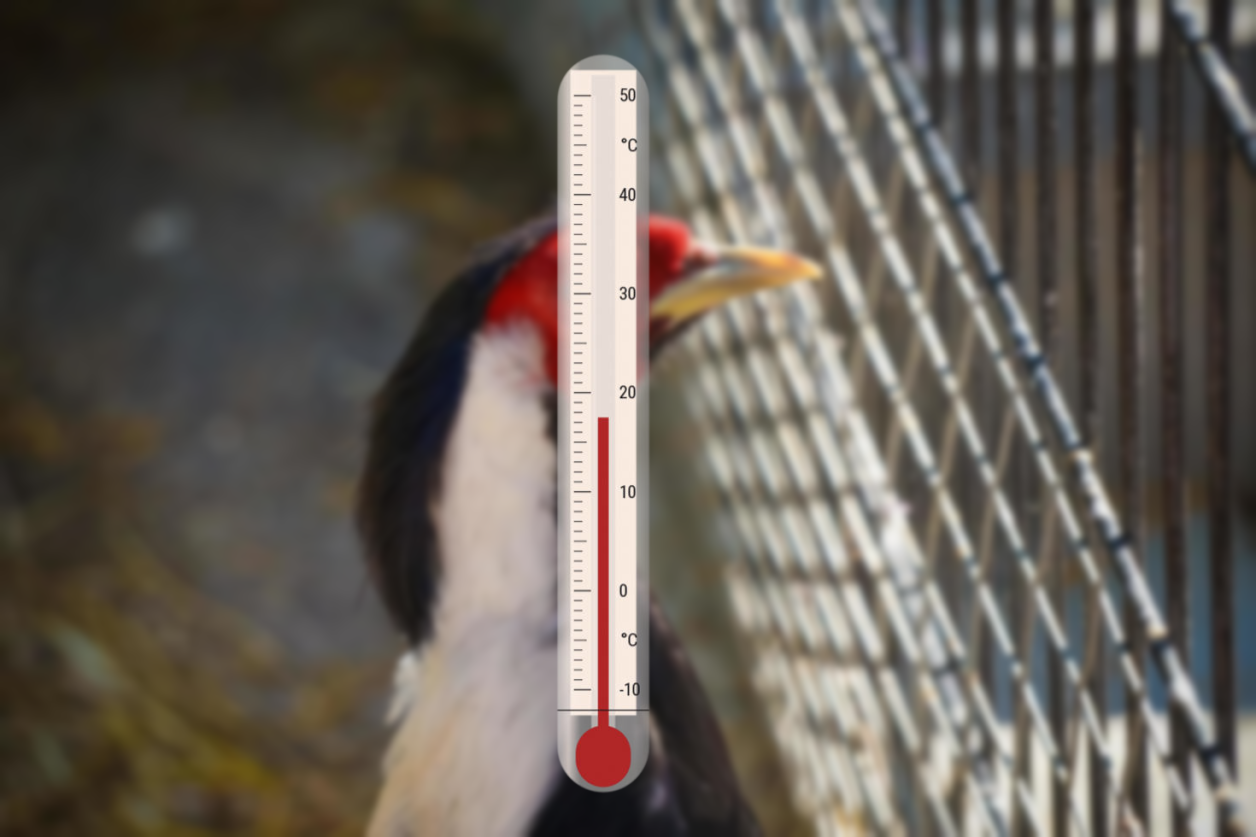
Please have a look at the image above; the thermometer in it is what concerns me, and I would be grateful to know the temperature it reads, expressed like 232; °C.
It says 17.5; °C
